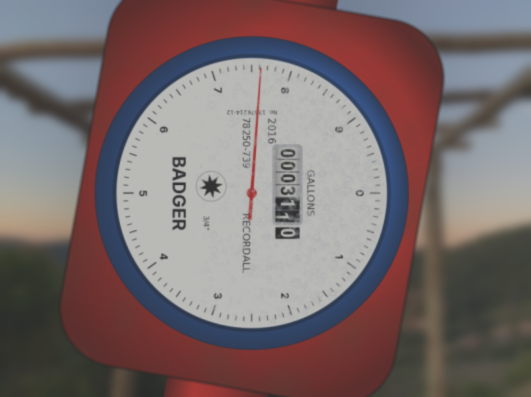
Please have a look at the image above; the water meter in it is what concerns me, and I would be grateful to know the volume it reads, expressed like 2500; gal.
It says 3107.6; gal
